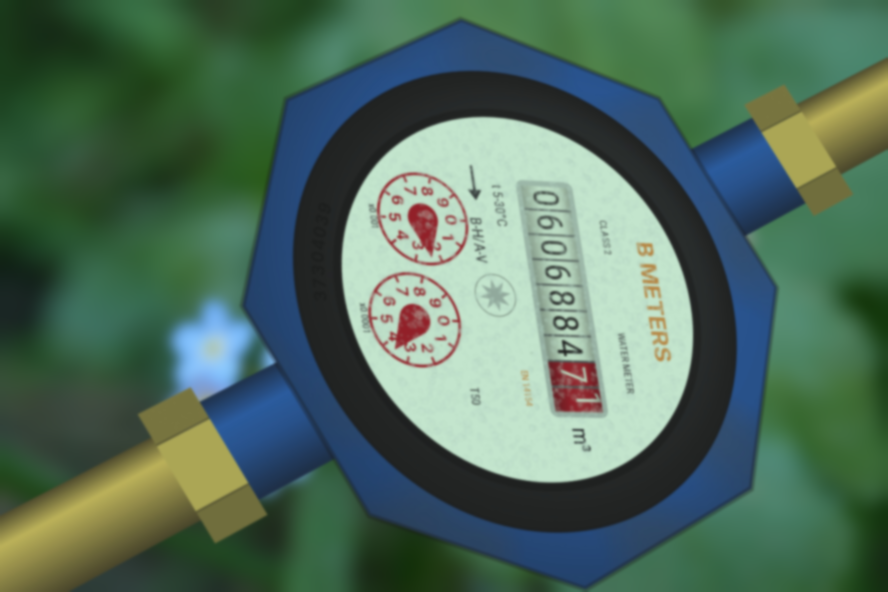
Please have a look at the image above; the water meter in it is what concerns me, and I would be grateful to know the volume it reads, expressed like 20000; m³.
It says 606884.7123; m³
